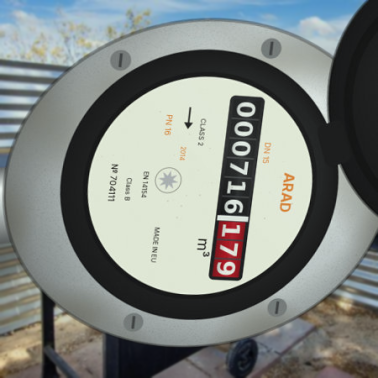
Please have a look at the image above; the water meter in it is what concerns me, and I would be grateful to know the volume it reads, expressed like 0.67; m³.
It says 716.179; m³
